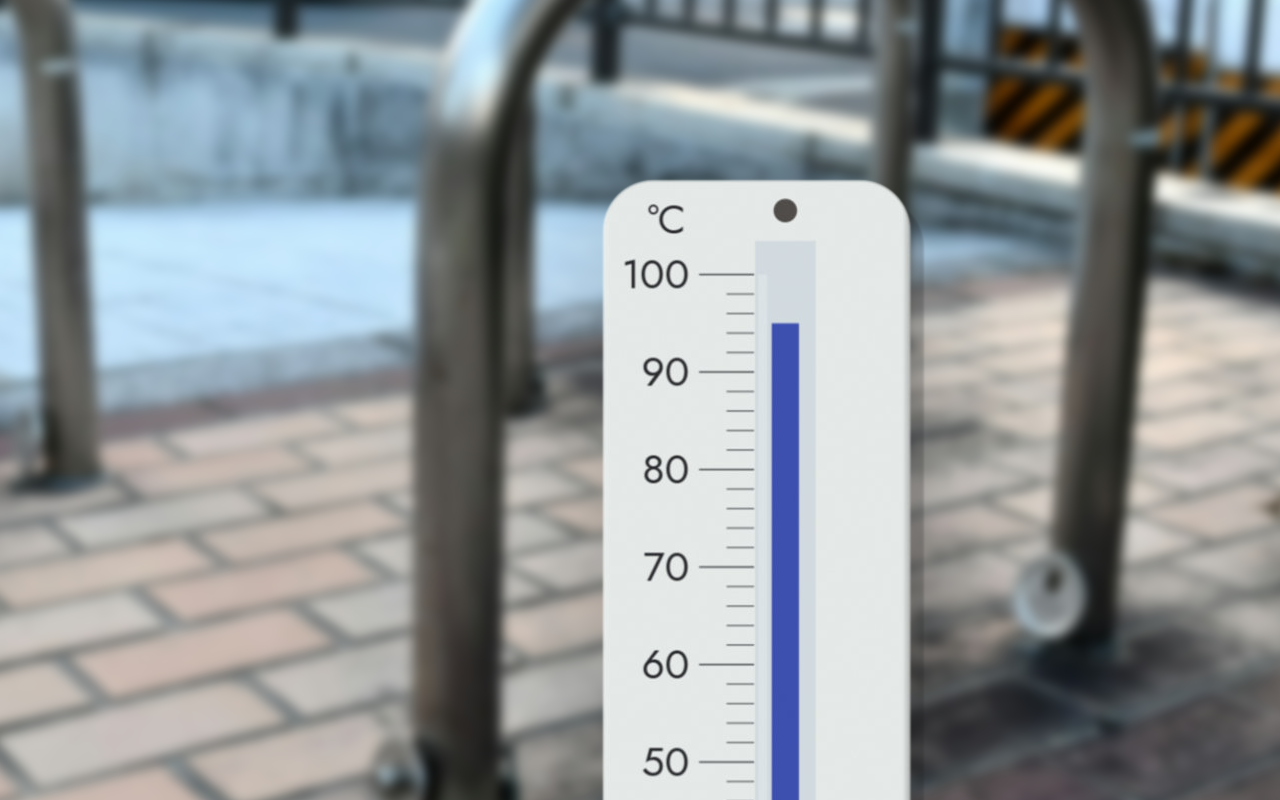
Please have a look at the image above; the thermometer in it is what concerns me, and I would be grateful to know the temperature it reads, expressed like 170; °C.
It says 95; °C
